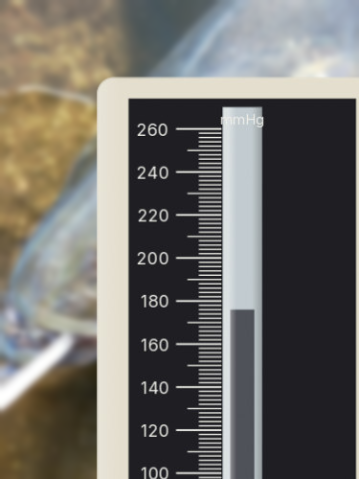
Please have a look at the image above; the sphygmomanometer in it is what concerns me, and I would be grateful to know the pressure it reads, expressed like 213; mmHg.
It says 176; mmHg
